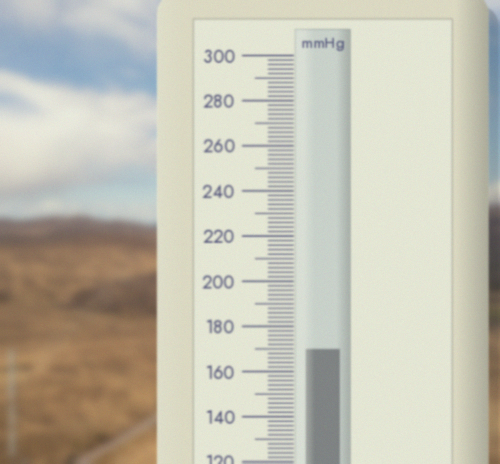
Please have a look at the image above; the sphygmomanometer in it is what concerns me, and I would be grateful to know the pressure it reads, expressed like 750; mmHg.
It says 170; mmHg
